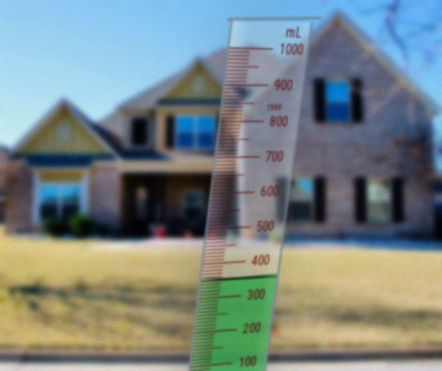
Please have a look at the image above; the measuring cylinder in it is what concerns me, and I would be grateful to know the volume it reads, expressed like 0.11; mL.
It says 350; mL
